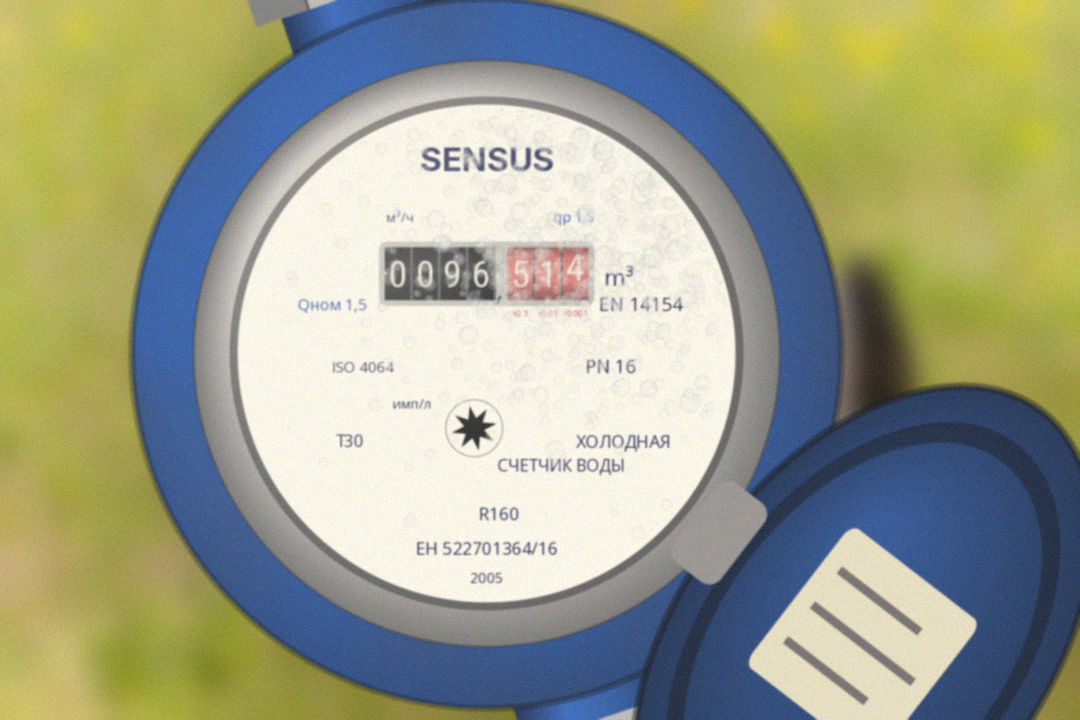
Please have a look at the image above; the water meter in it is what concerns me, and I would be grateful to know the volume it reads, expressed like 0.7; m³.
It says 96.514; m³
